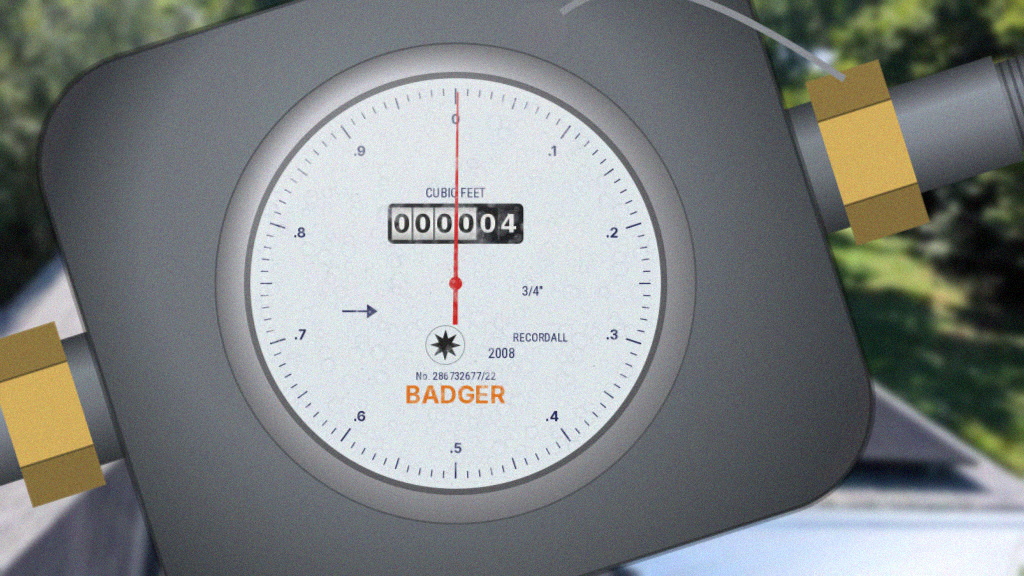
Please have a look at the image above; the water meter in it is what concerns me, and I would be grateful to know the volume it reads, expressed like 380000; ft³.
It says 4.00; ft³
